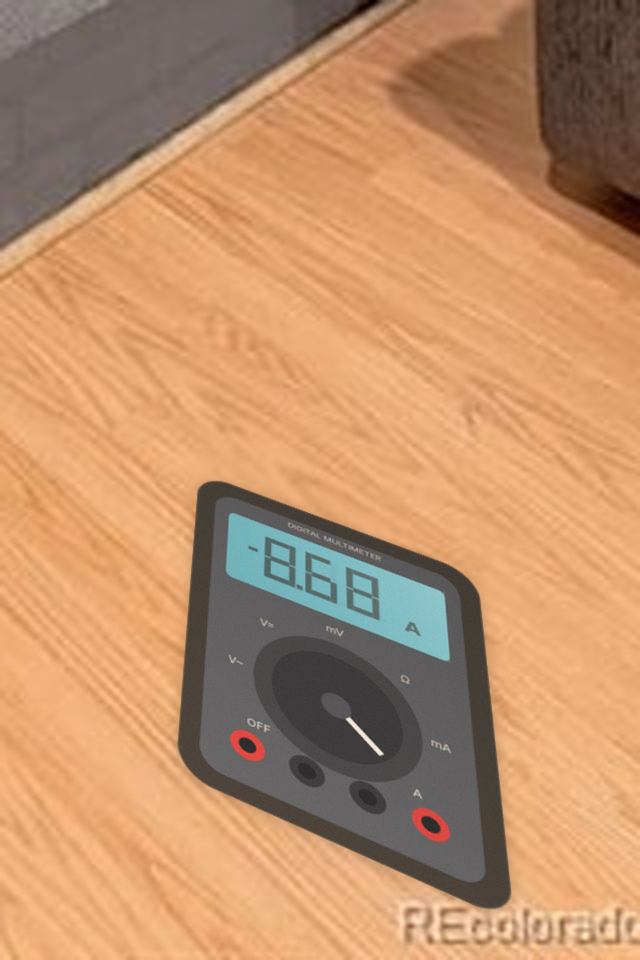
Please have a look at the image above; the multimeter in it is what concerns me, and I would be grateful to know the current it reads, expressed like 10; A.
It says -8.68; A
